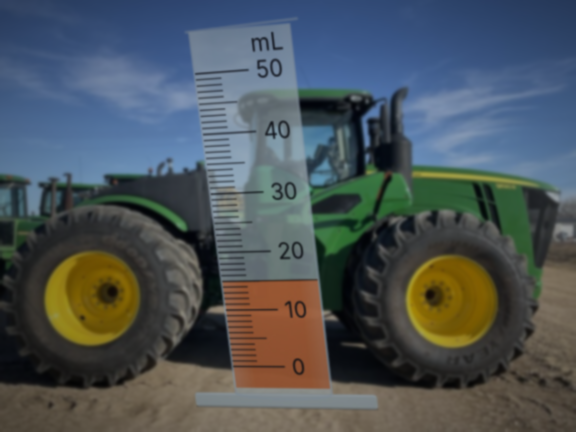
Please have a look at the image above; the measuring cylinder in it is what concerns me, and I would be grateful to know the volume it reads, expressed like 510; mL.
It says 15; mL
